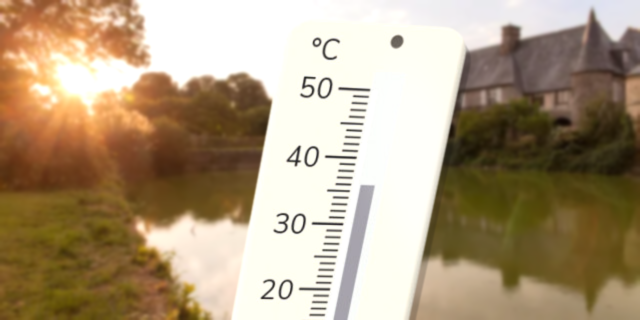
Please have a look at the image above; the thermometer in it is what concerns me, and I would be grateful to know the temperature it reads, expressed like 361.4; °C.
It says 36; °C
